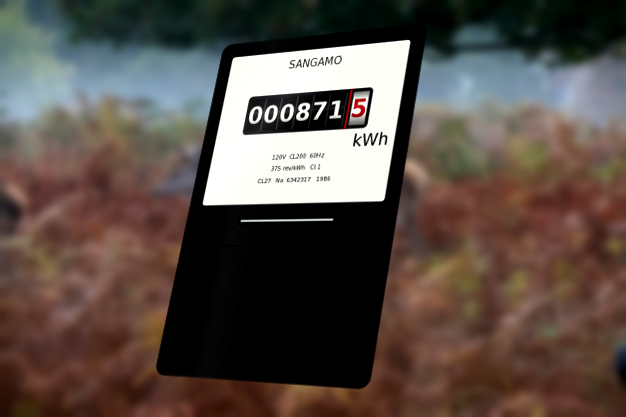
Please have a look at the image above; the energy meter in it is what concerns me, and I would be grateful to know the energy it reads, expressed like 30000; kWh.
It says 871.5; kWh
